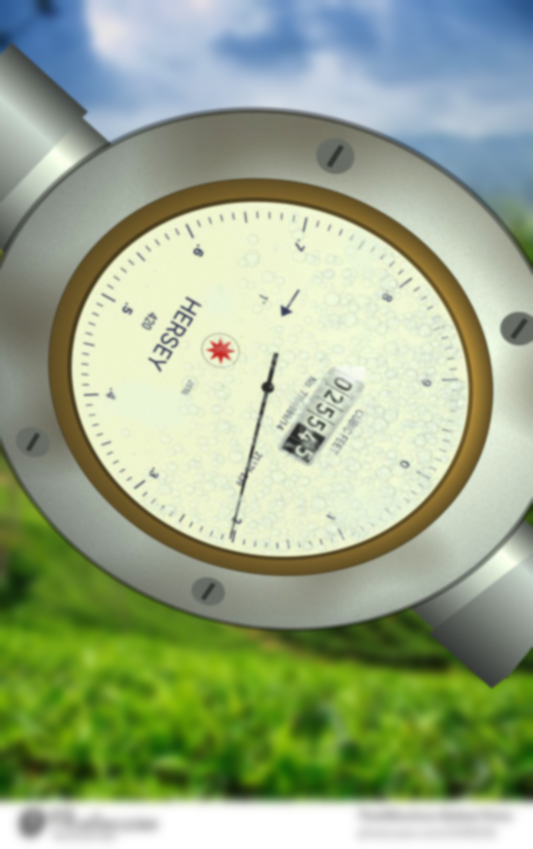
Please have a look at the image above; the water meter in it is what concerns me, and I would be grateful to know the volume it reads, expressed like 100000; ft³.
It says 25545.20; ft³
